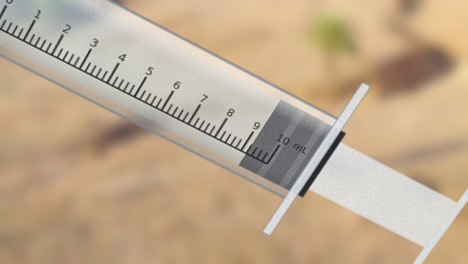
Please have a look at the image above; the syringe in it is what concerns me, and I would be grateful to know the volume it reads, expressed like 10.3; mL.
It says 9.2; mL
